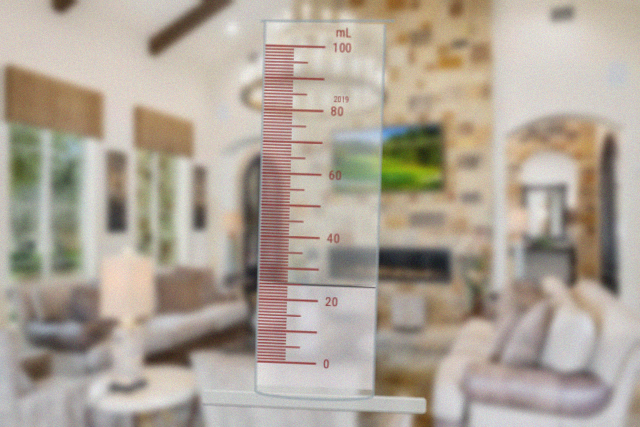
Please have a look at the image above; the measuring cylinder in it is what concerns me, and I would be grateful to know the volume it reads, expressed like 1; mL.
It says 25; mL
